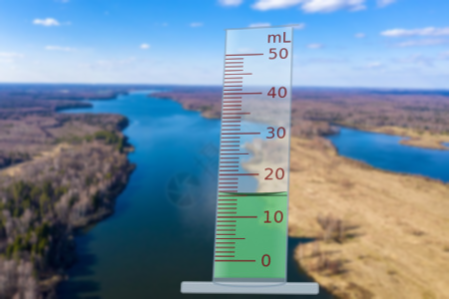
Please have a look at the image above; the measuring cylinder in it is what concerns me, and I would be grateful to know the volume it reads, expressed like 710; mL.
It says 15; mL
